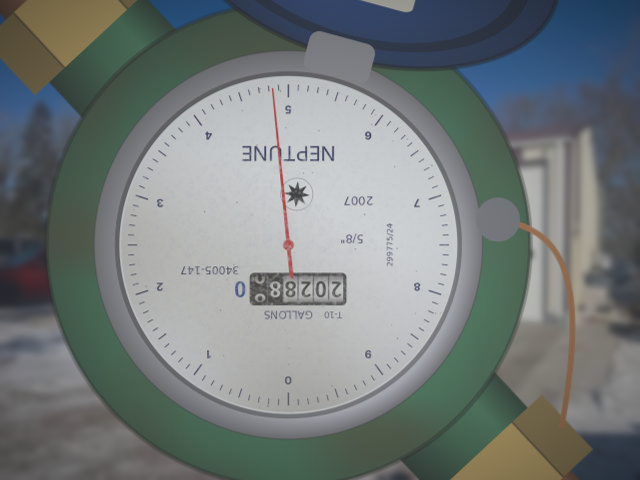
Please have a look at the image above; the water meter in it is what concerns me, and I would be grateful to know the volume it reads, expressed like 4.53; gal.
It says 2028884.8; gal
